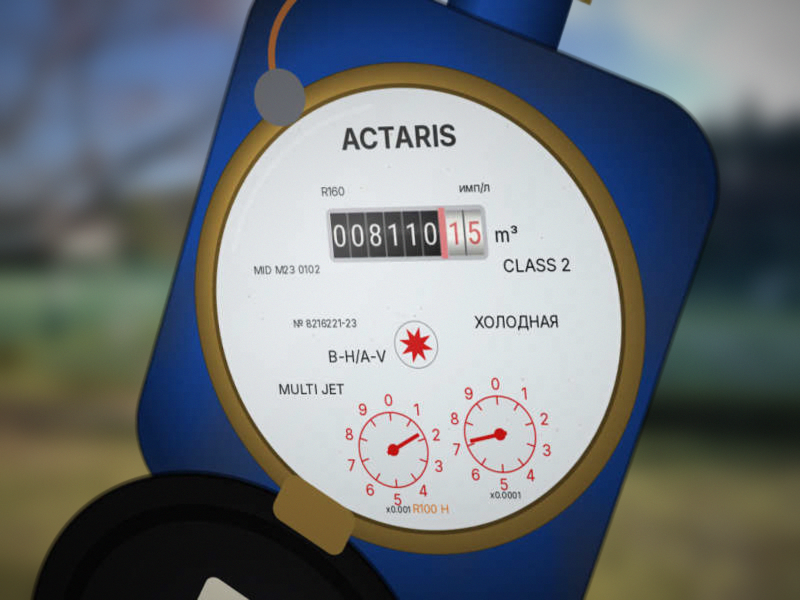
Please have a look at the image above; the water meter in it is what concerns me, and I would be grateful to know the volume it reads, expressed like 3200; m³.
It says 8110.1517; m³
